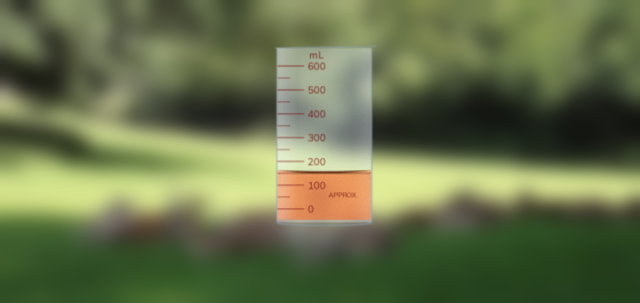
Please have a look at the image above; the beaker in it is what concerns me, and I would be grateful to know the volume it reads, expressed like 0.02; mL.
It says 150; mL
